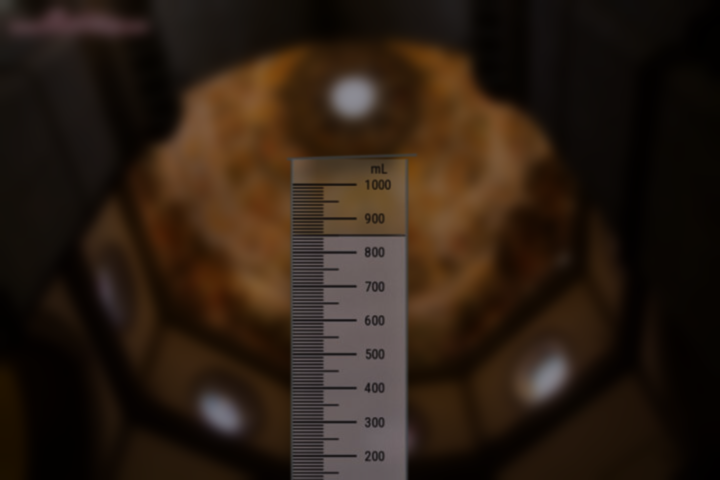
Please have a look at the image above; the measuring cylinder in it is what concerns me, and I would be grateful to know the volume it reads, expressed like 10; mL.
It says 850; mL
